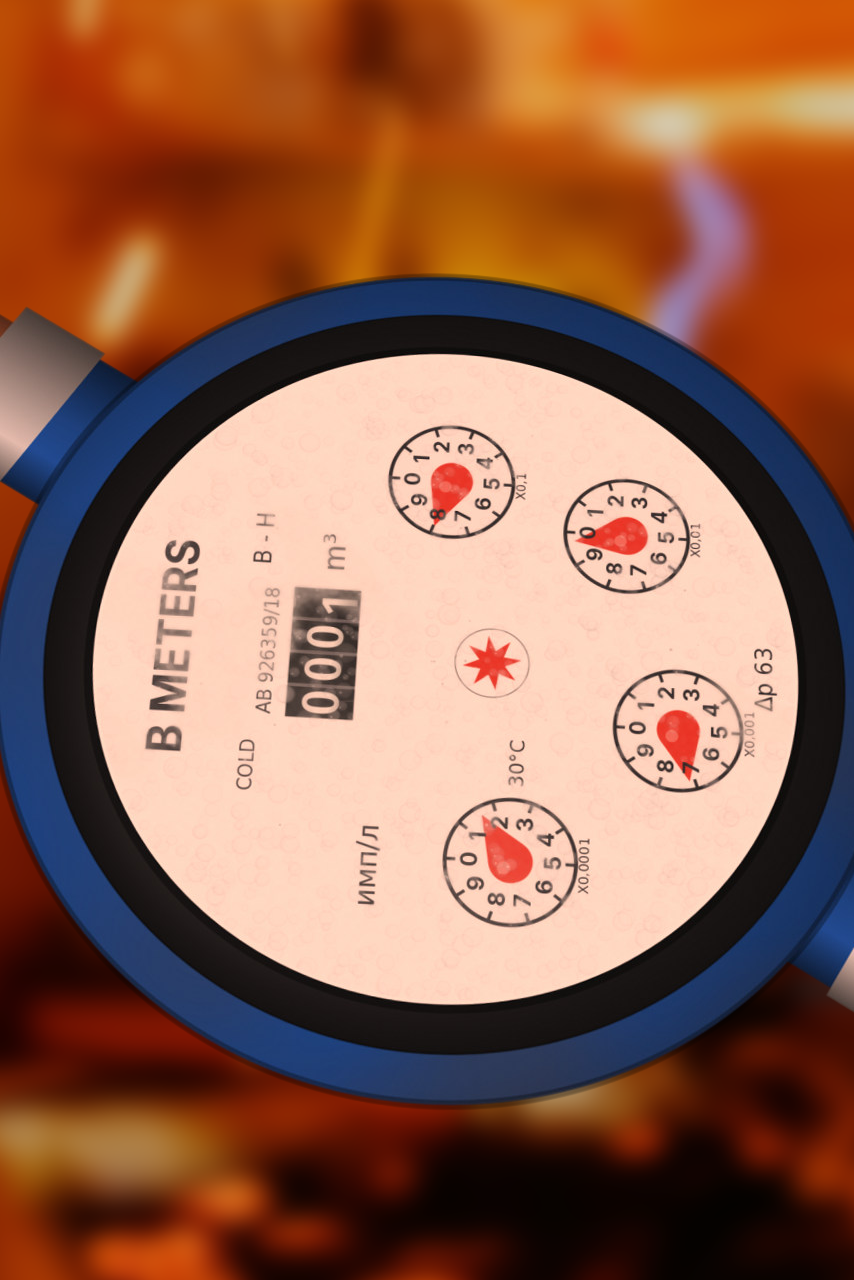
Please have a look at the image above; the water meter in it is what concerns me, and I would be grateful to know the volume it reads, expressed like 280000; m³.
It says 0.7971; m³
